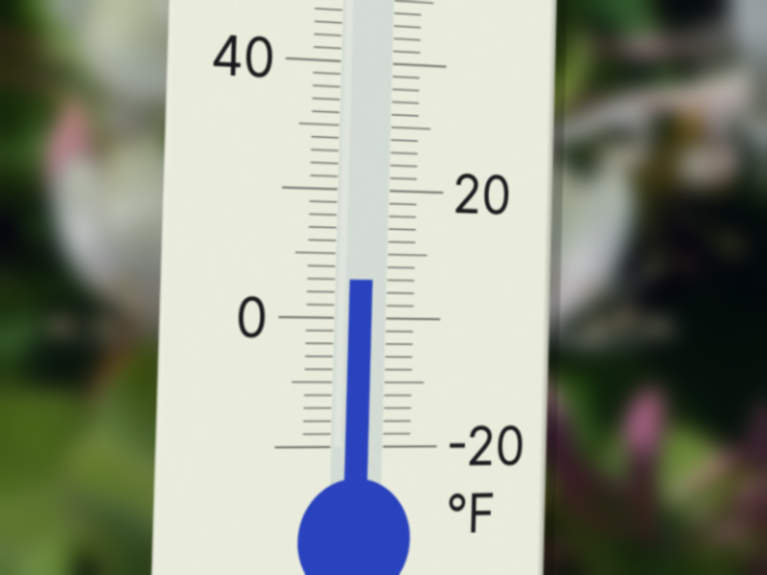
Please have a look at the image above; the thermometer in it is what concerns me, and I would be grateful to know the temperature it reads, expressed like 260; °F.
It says 6; °F
